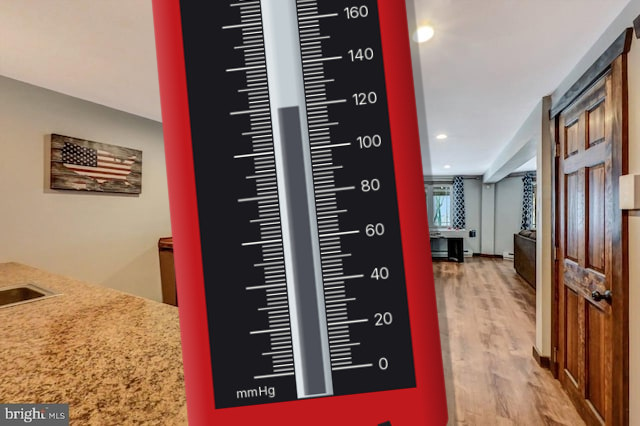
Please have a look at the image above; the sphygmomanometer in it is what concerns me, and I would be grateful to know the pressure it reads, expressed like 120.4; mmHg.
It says 120; mmHg
